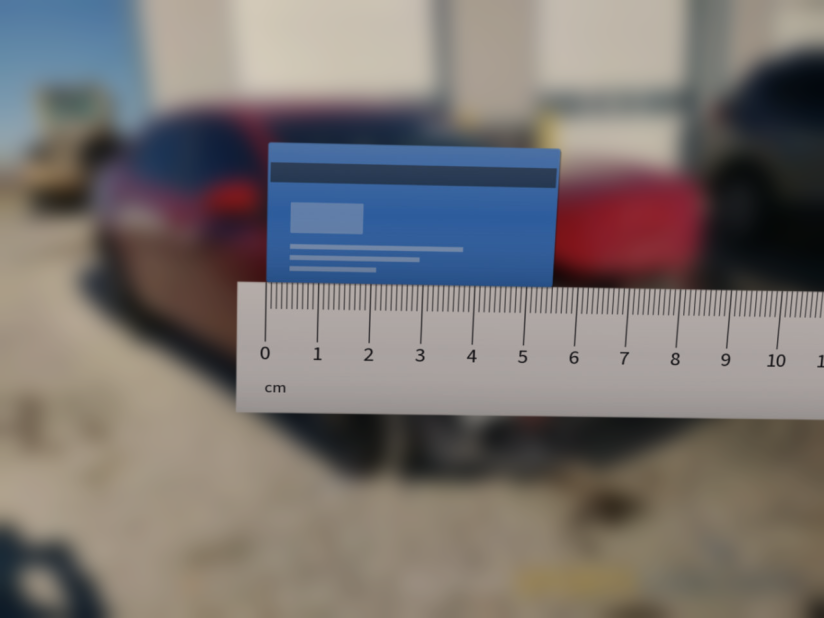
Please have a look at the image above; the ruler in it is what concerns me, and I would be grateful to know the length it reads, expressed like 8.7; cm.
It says 5.5; cm
